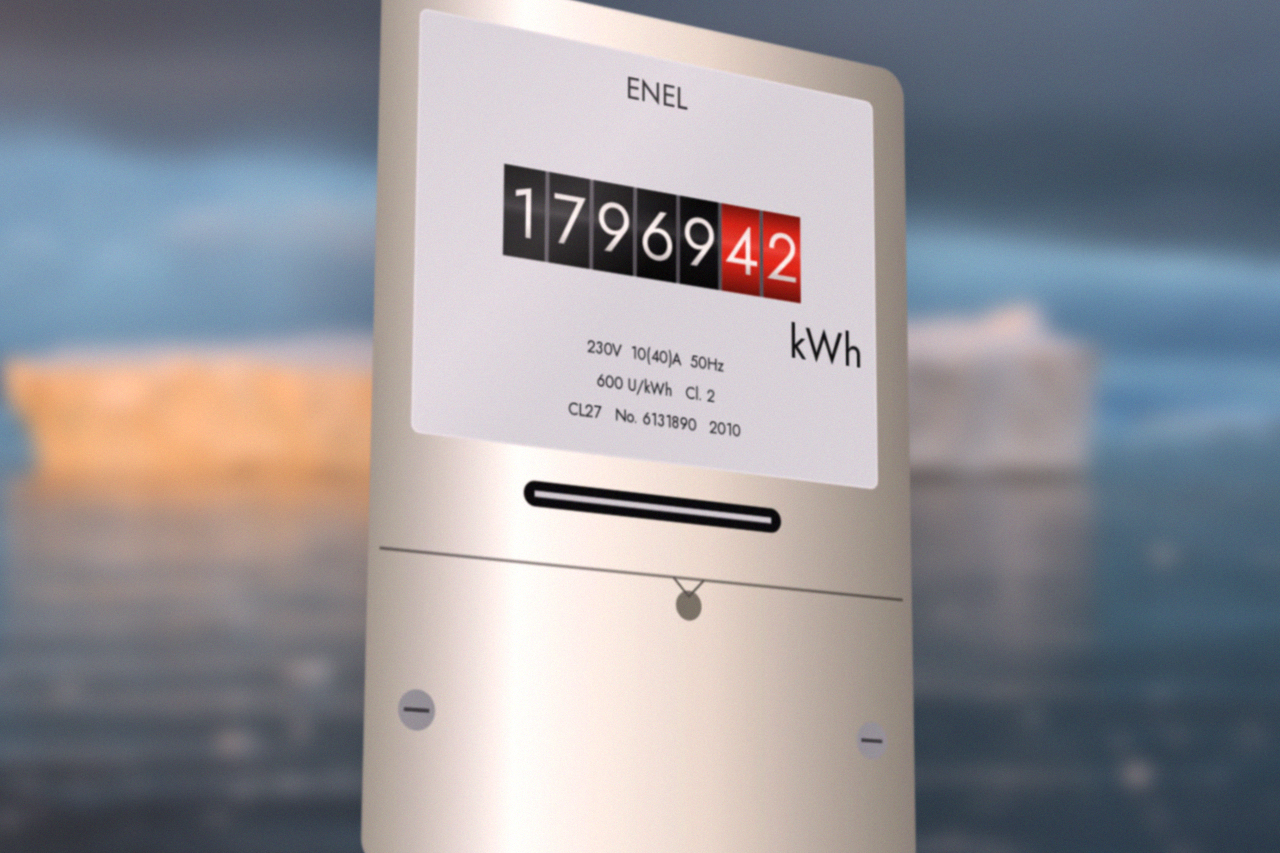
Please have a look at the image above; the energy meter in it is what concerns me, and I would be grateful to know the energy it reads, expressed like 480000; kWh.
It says 17969.42; kWh
